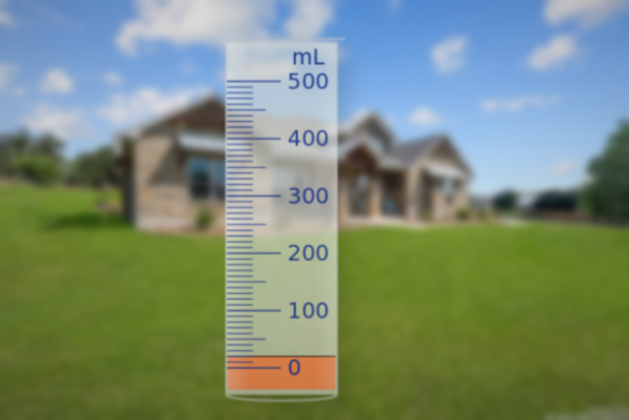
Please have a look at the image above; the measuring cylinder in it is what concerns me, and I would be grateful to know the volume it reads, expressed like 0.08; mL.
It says 20; mL
